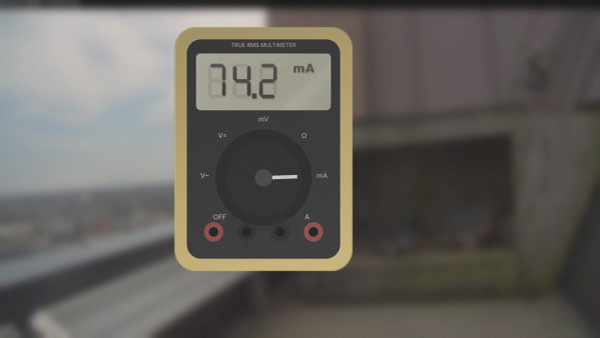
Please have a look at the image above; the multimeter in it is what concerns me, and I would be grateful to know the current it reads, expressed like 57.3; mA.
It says 74.2; mA
